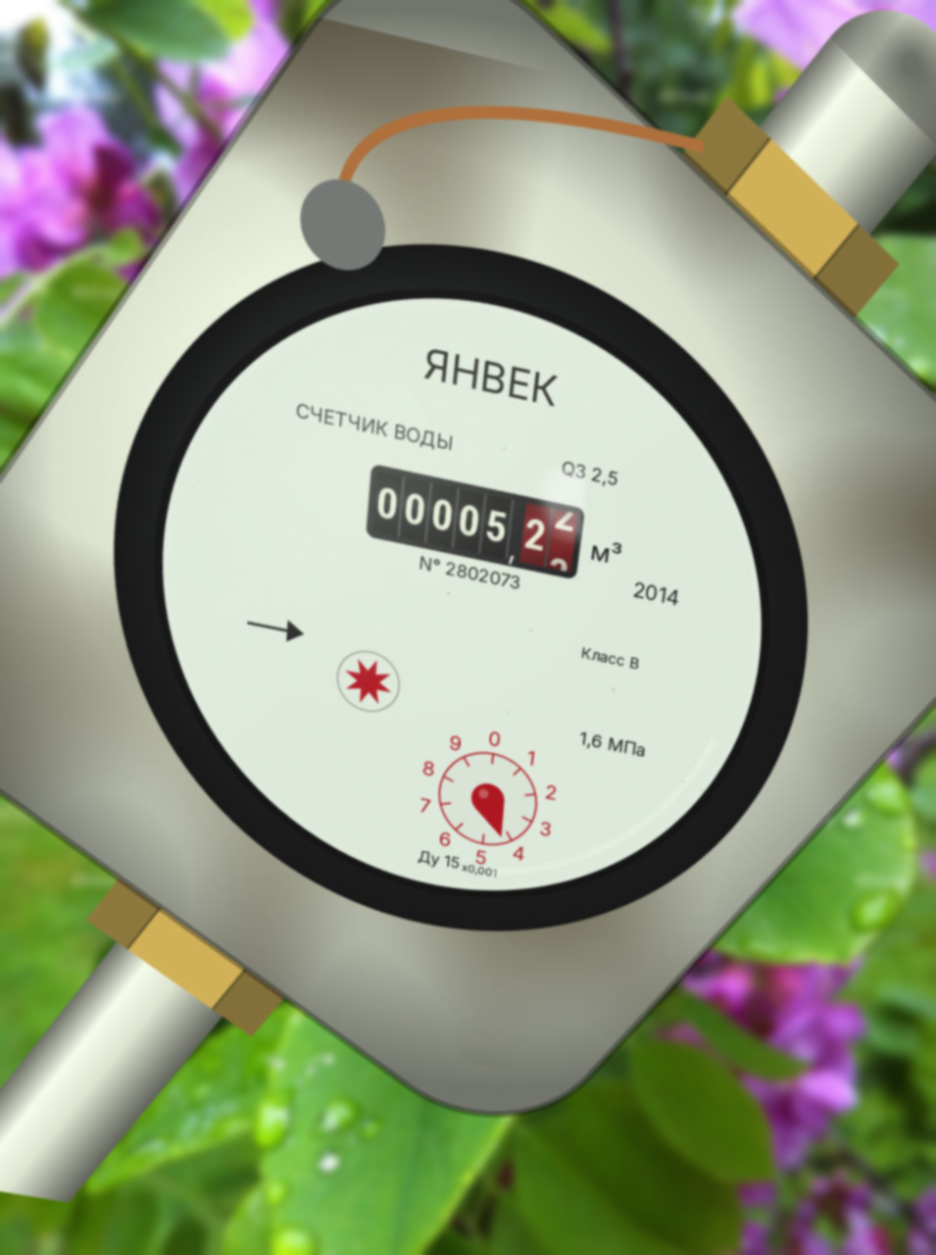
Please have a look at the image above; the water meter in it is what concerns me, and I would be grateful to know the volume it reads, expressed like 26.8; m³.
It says 5.224; m³
